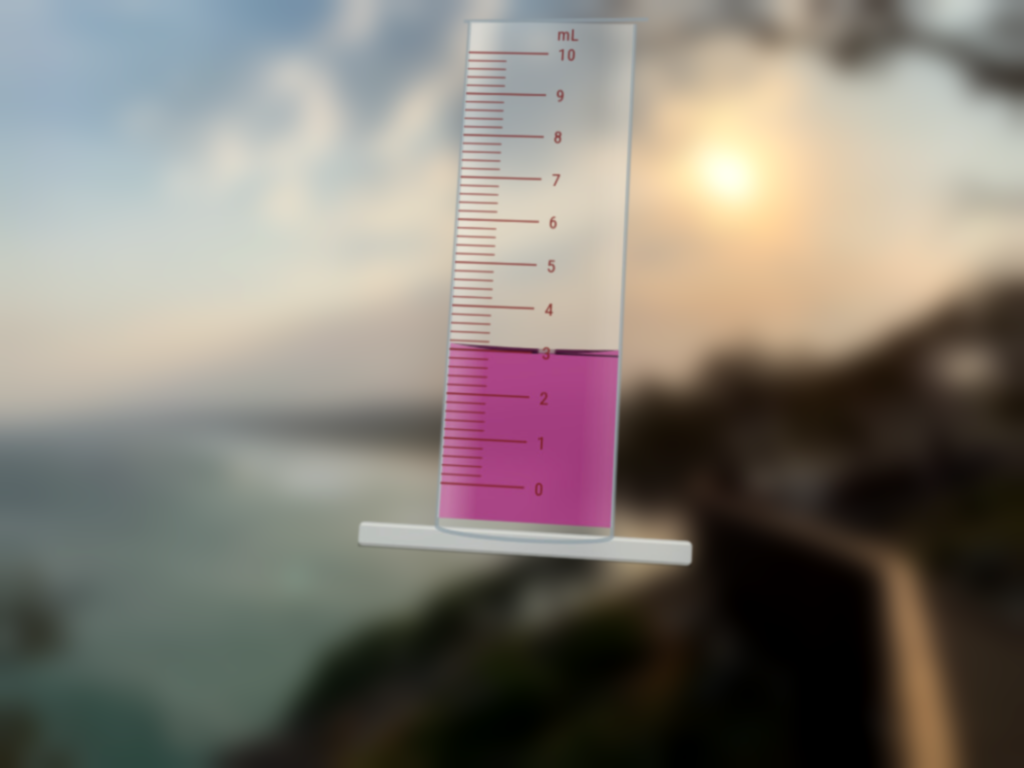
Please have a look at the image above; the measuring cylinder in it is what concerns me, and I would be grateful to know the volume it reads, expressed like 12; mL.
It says 3; mL
